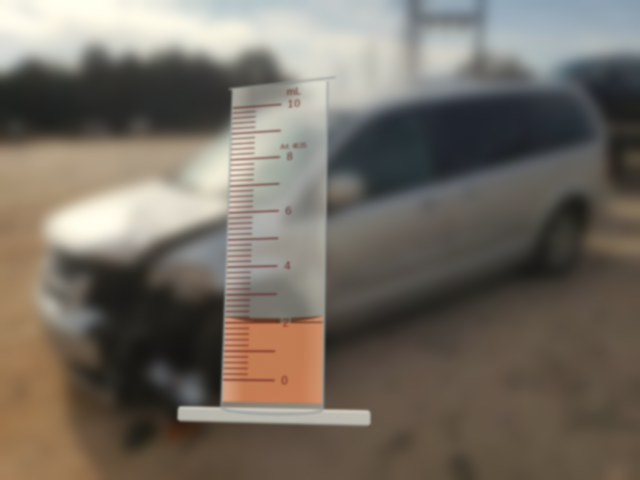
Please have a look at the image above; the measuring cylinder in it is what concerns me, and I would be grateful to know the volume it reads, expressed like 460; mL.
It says 2; mL
